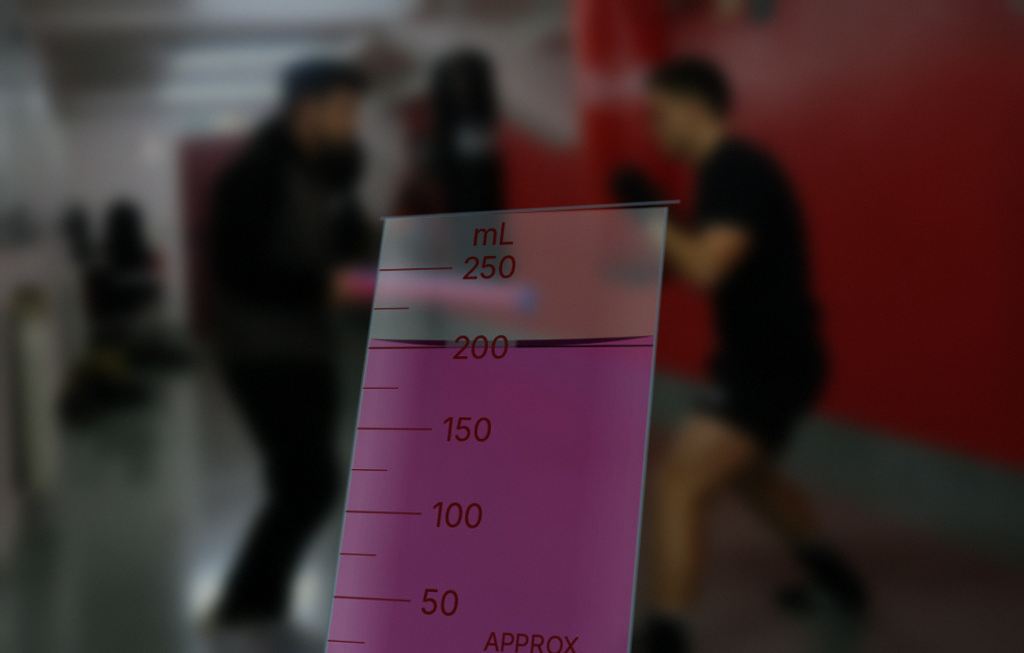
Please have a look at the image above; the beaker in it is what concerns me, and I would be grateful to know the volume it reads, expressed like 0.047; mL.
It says 200; mL
